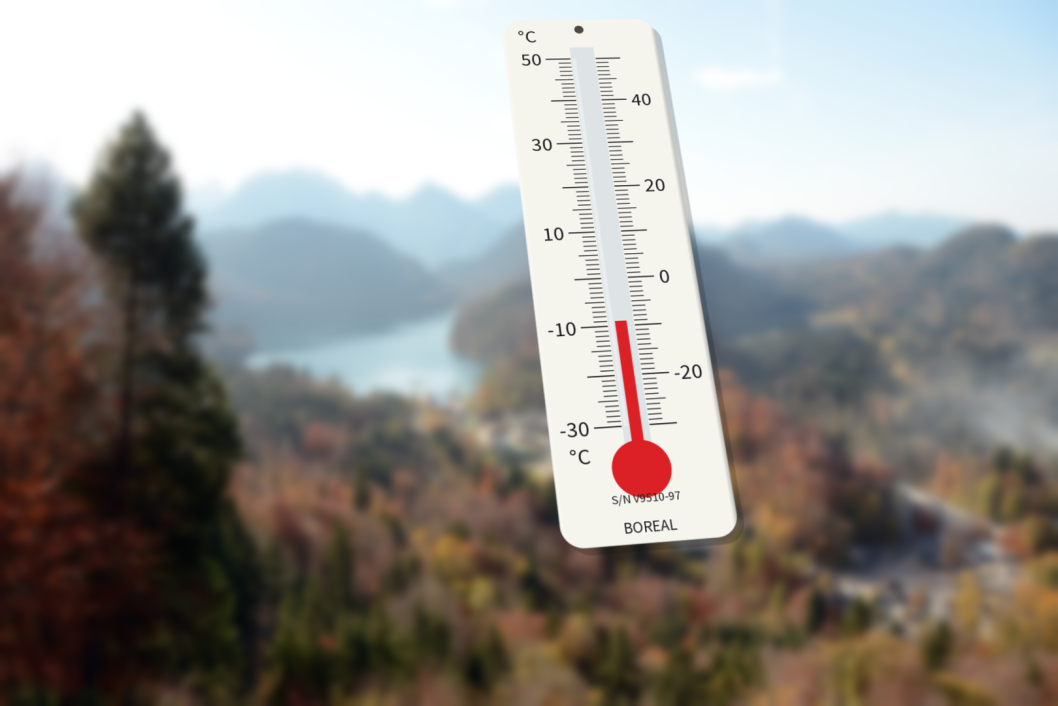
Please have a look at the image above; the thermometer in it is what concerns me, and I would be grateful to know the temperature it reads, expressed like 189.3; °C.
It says -9; °C
